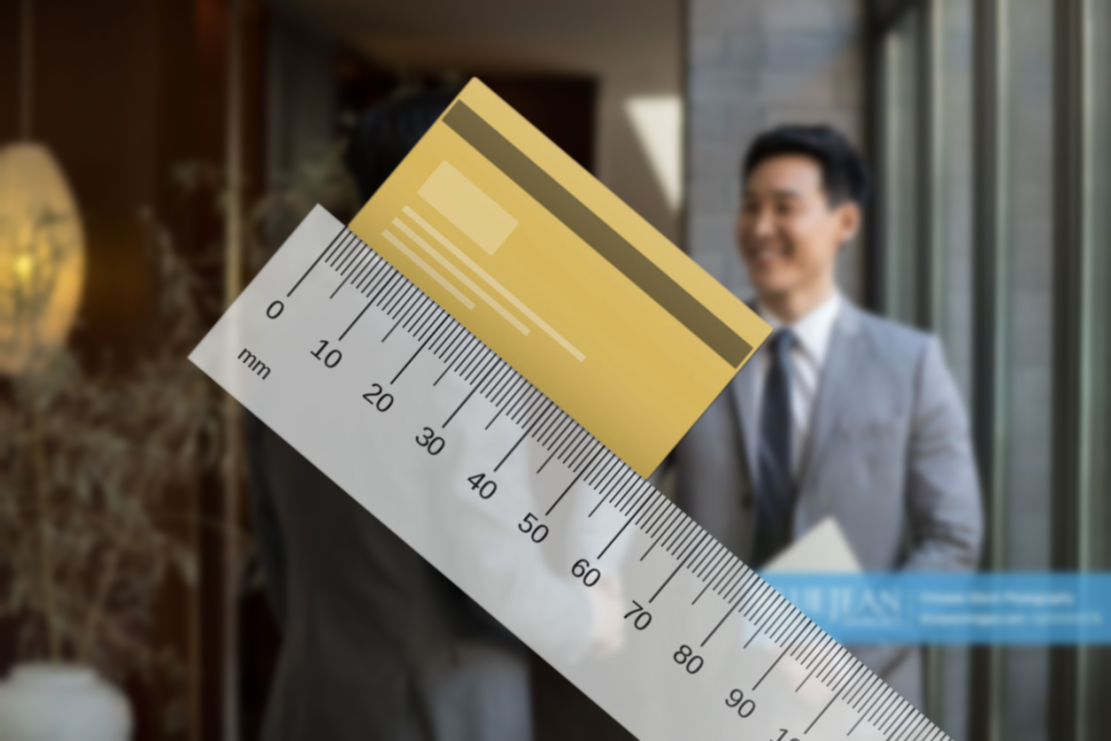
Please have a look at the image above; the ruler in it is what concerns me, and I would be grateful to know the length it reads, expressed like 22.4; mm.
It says 58; mm
